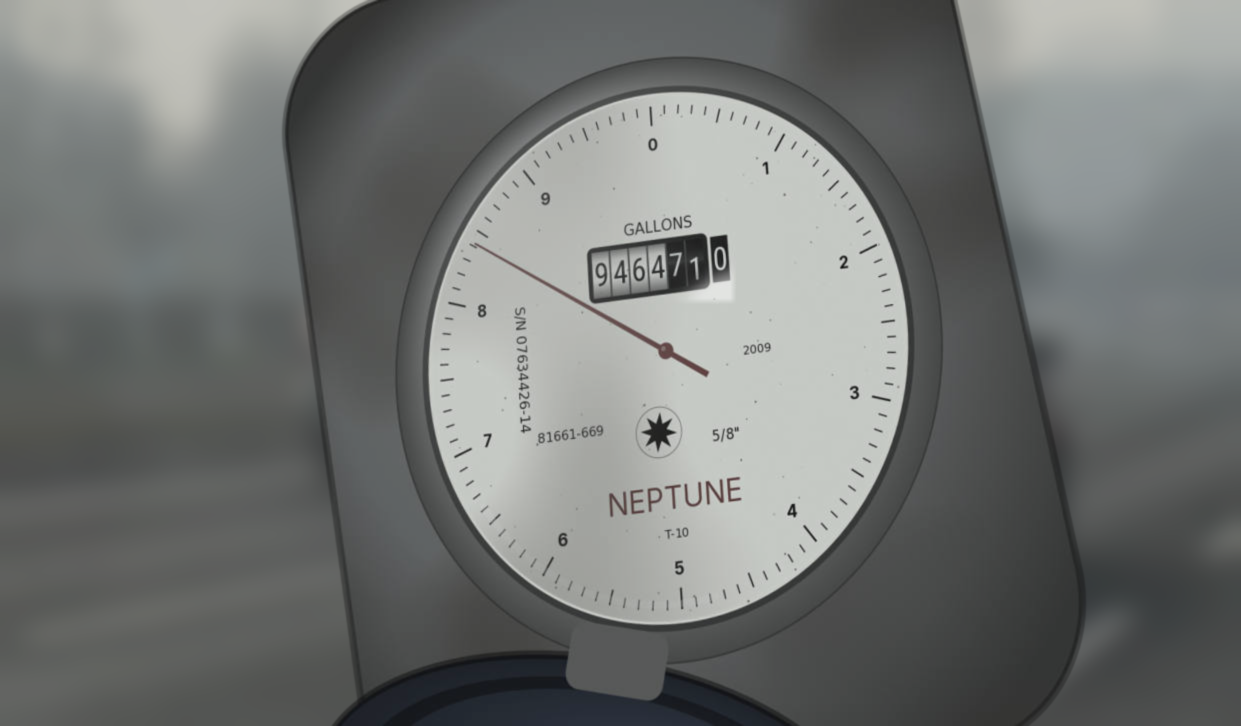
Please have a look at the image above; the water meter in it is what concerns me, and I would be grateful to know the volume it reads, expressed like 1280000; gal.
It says 9464708.4; gal
